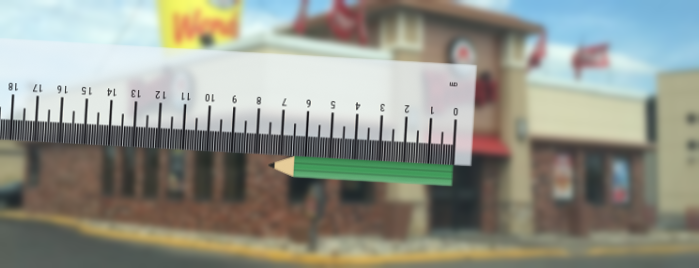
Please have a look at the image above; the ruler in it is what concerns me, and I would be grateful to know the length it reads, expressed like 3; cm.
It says 7.5; cm
